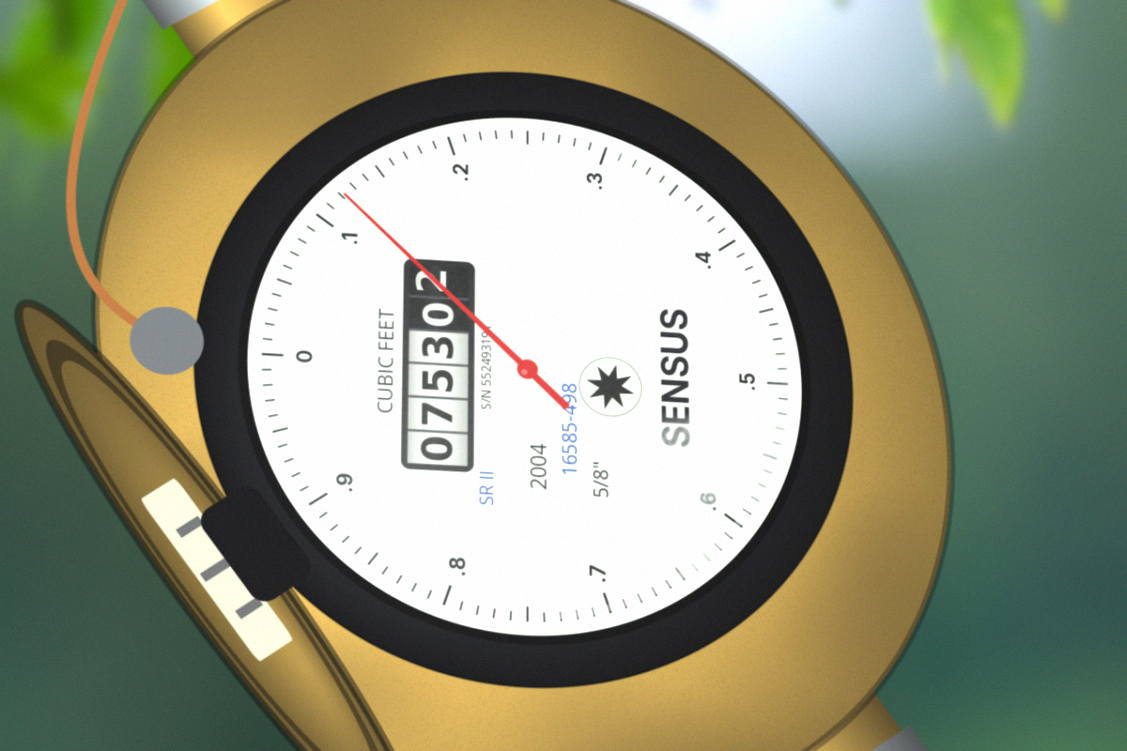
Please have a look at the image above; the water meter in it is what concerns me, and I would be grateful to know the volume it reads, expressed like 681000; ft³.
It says 75302.12; ft³
